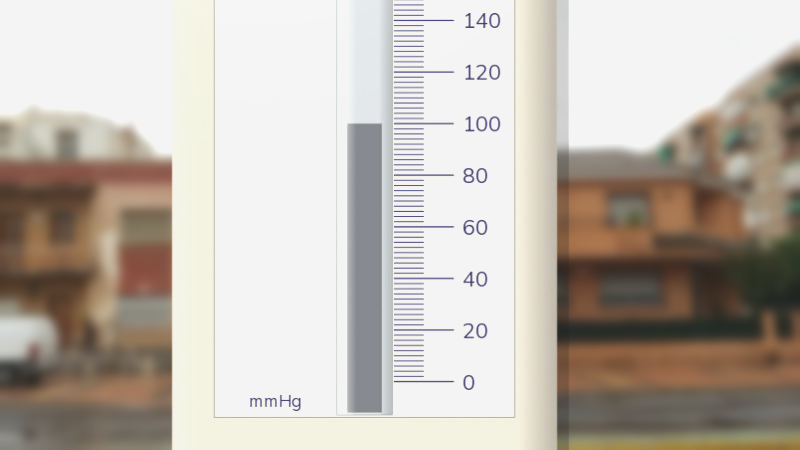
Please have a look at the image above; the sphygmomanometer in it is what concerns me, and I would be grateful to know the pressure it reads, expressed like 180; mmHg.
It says 100; mmHg
